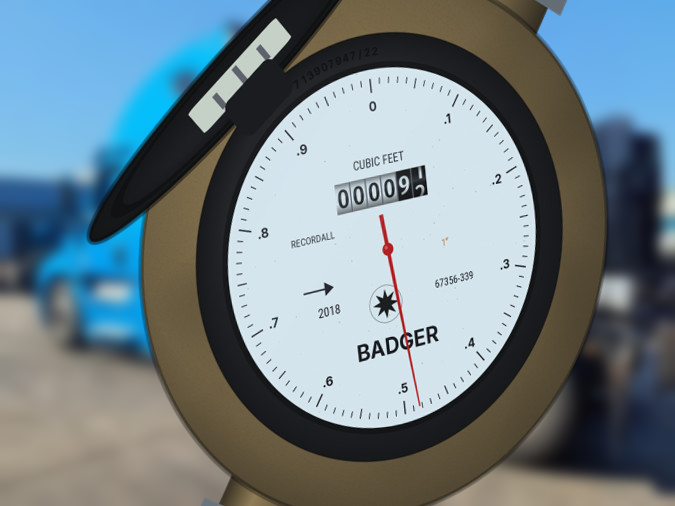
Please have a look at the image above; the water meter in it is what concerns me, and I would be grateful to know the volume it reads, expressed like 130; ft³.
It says 91.48; ft³
